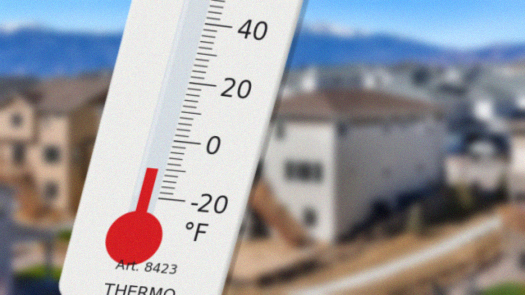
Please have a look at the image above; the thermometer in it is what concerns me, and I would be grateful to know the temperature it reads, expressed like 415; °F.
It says -10; °F
